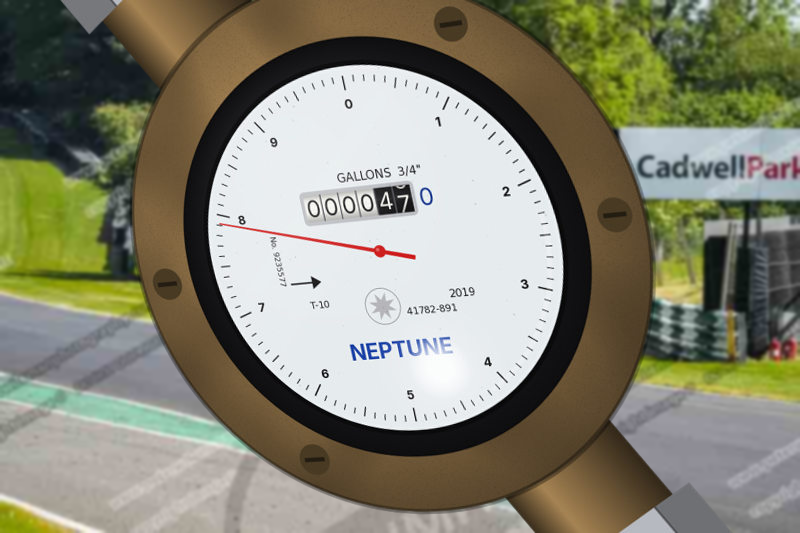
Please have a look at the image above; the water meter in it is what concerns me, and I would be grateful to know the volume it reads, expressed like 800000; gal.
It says 467.9; gal
